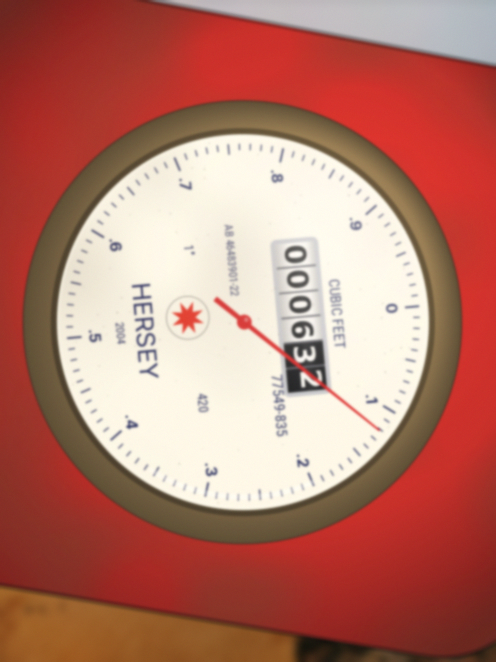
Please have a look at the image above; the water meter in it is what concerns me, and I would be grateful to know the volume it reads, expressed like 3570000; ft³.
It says 632.12; ft³
